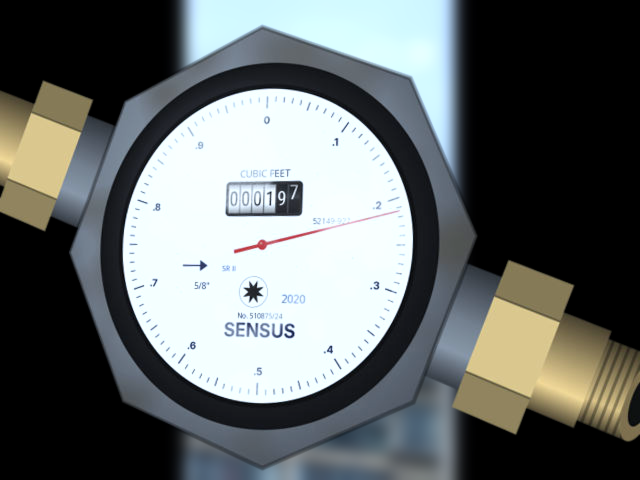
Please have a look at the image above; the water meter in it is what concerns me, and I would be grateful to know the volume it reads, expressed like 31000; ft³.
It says 197.21; ft³
